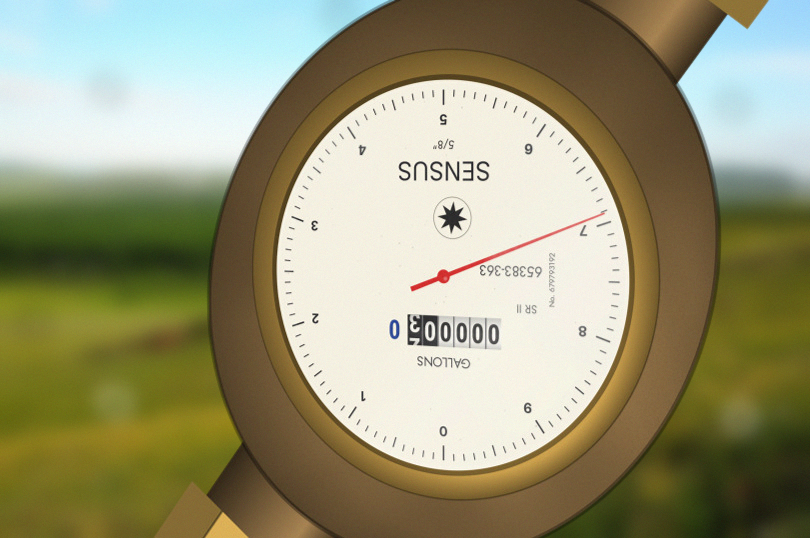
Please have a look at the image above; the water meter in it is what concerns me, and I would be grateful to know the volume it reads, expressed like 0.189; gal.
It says 26.9; gal
